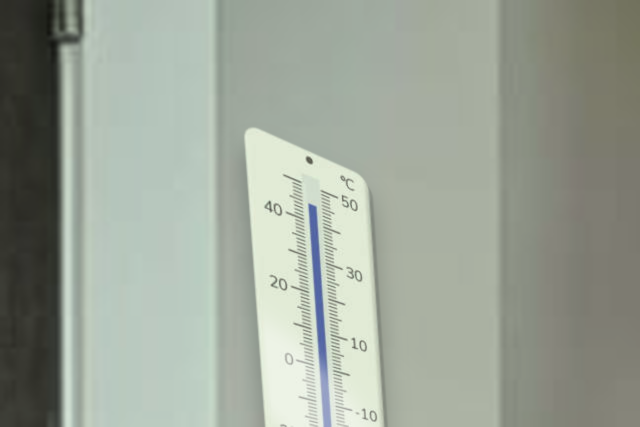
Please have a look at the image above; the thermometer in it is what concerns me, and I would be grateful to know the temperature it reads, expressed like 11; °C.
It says 45; °C
